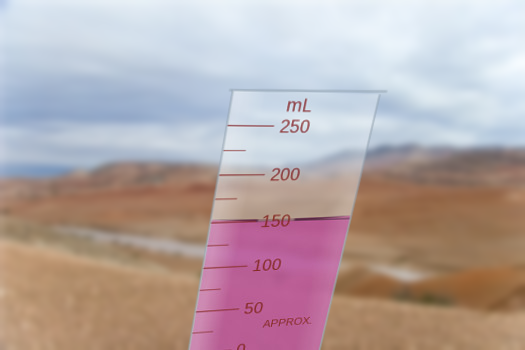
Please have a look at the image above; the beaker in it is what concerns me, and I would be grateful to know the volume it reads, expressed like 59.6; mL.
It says 150; mL
